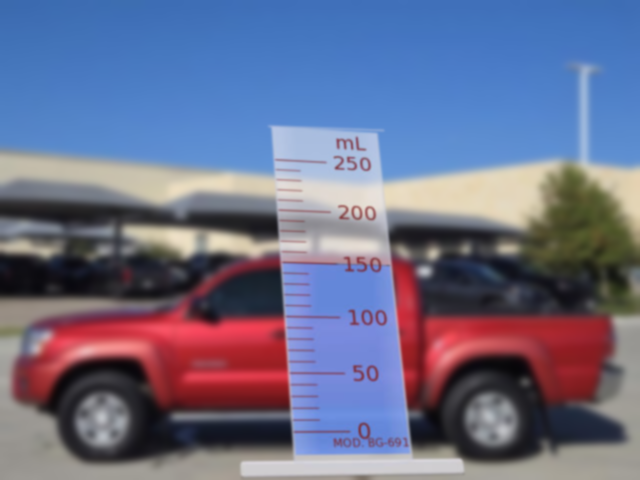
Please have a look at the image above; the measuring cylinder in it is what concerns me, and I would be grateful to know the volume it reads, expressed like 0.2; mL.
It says 150; mL
